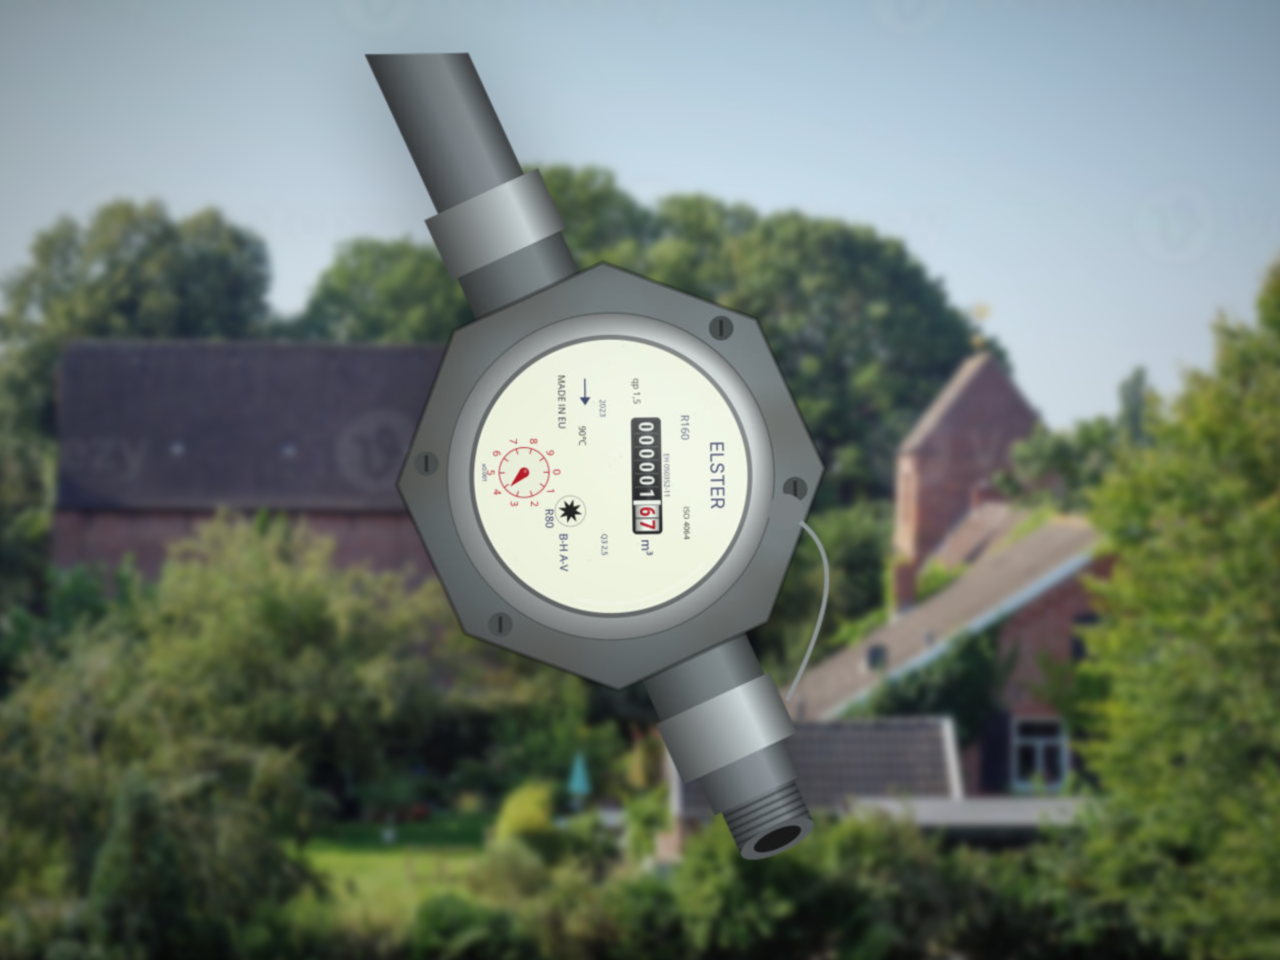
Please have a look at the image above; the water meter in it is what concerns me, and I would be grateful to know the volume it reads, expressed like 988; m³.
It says 1.673; m³
